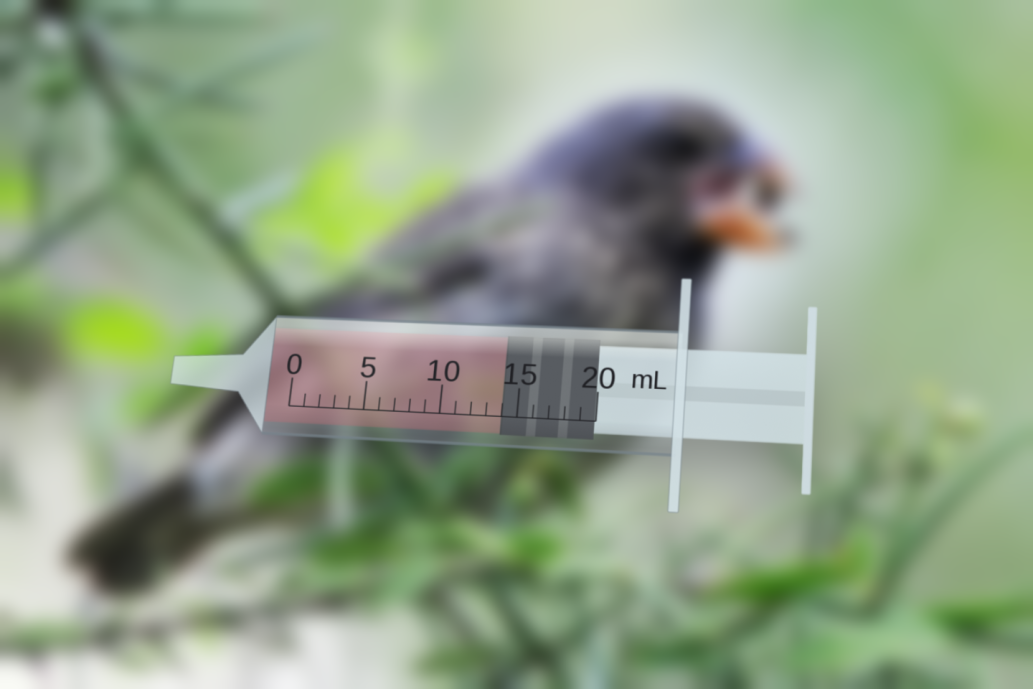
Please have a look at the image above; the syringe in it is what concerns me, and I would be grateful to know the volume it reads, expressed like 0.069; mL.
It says 14; mL
